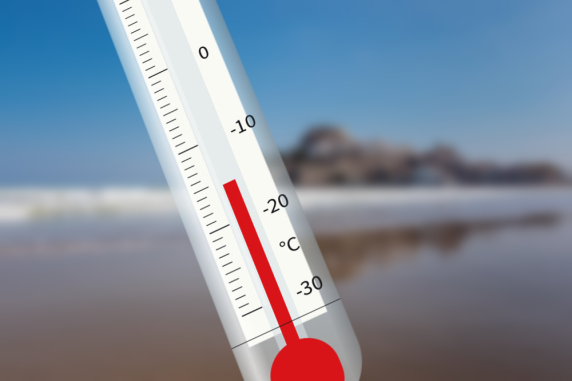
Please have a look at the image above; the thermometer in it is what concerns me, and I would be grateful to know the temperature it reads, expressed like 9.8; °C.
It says -15.5; °C
